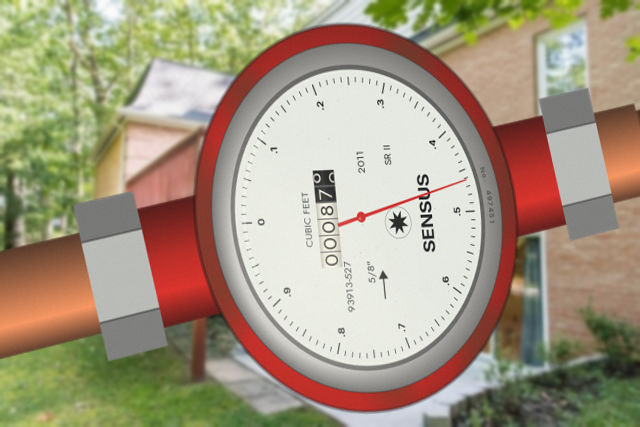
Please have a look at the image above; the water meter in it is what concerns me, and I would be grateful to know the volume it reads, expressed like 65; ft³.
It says 878.46; ft³
